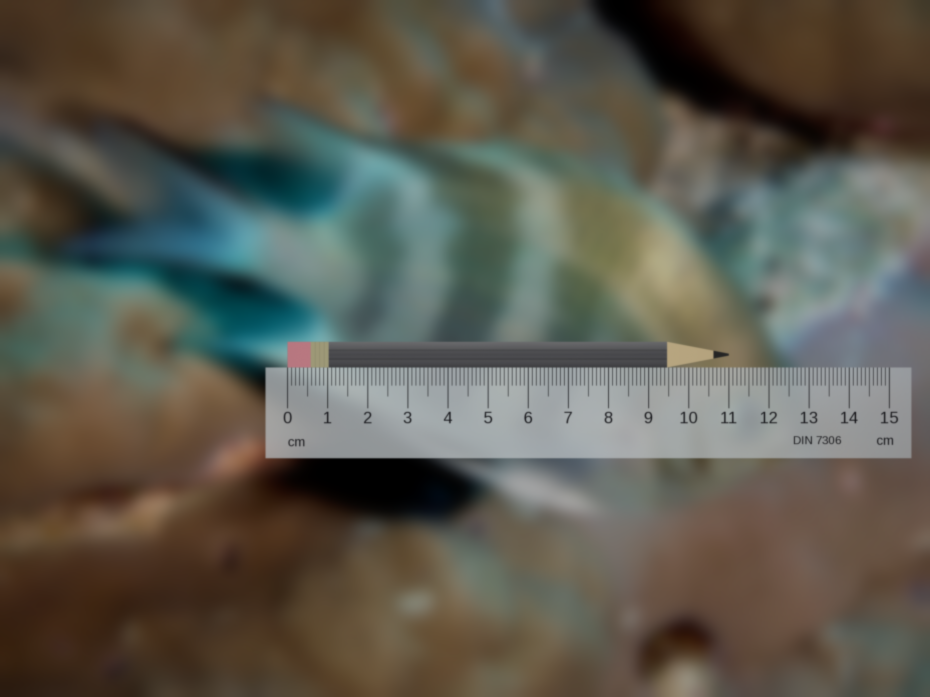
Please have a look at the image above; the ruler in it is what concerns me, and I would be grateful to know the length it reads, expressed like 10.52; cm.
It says 11; cm
